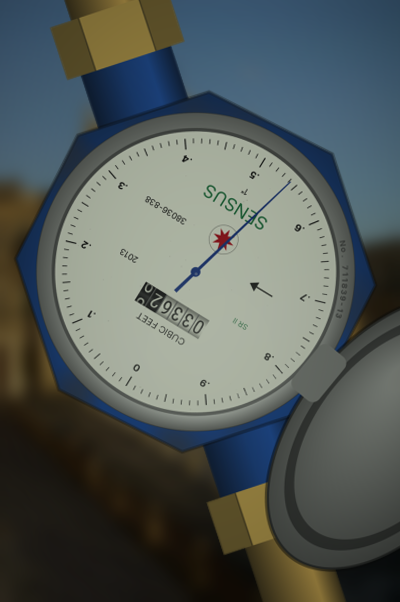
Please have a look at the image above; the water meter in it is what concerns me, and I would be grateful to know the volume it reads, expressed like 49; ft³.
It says 33628.54; ft³
